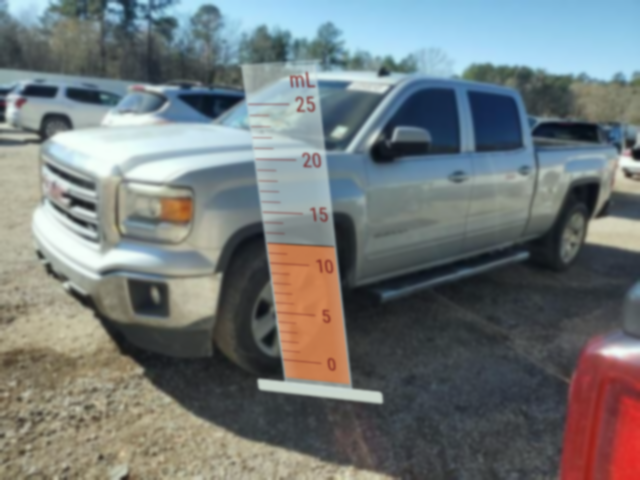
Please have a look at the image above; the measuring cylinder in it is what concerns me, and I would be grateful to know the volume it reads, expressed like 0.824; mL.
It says 12; mL
